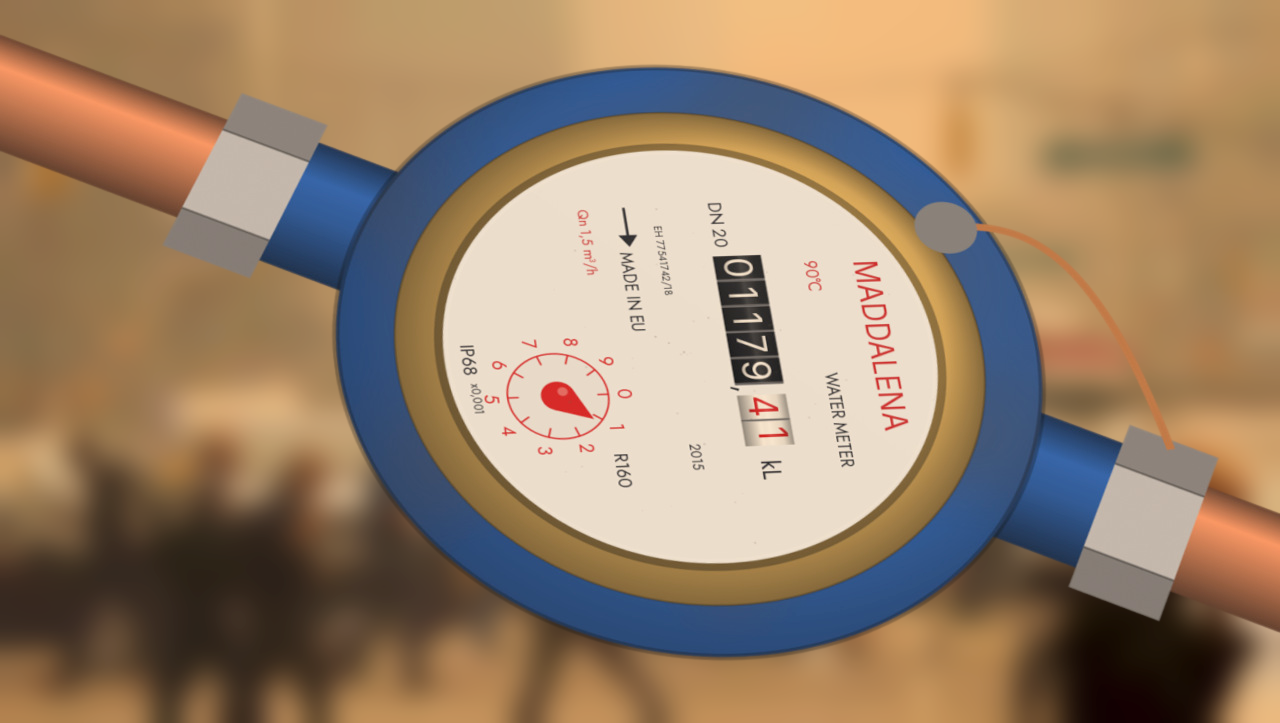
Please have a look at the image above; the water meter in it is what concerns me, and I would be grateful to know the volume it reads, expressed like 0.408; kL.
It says 1179.411; kL
